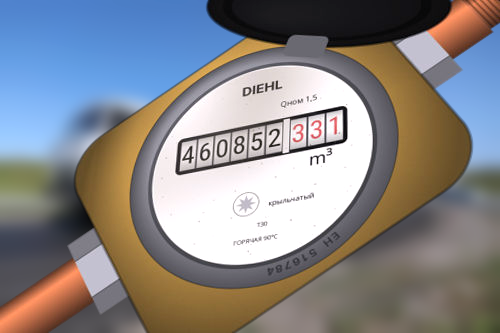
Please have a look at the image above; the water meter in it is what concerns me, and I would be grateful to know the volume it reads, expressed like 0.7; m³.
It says 460852.331; m³
